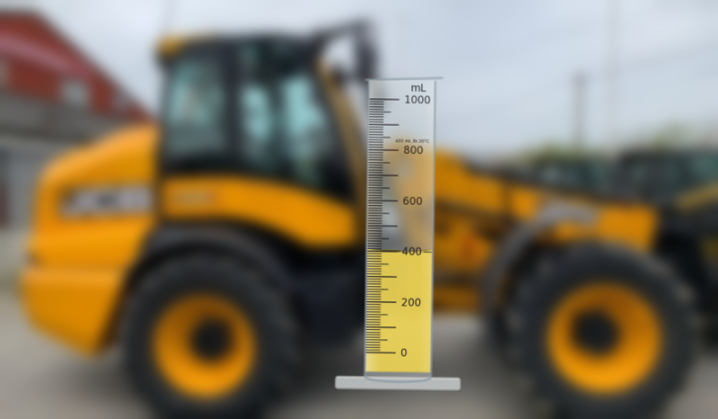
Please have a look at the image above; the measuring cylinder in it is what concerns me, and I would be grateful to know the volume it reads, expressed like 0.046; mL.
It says 400; mL
